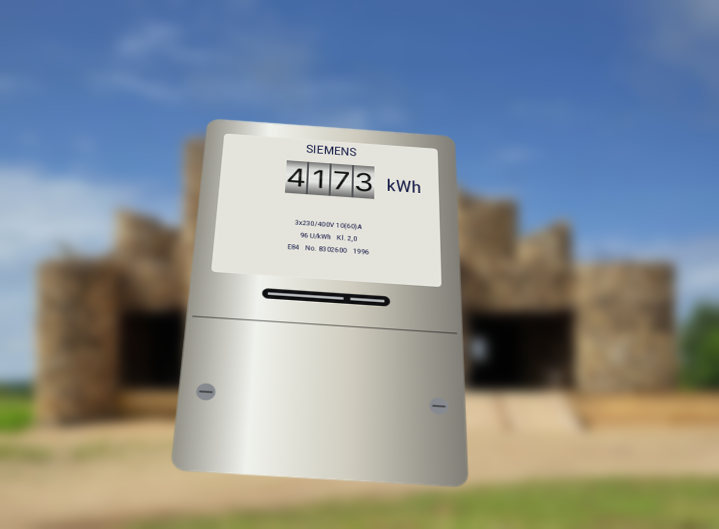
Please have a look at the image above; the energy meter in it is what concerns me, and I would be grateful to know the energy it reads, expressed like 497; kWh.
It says 4173; kWh
